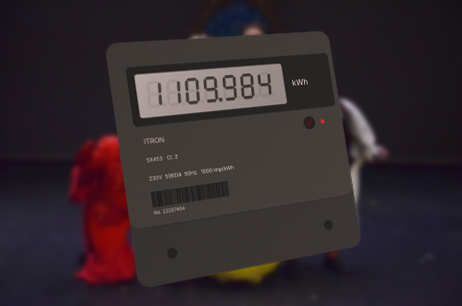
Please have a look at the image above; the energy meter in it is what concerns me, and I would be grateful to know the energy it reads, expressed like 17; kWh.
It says 1109.984; kWh
